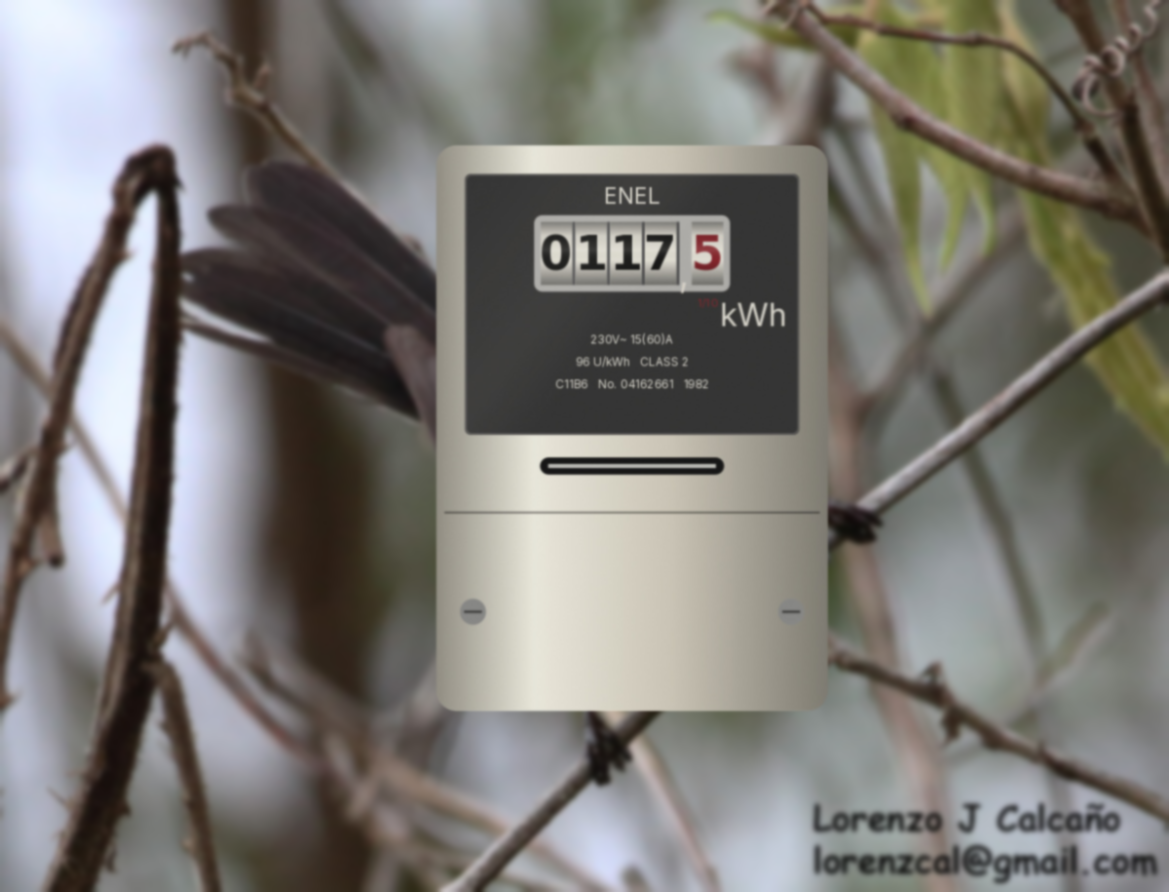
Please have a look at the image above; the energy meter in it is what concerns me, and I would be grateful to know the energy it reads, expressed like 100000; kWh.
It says 117.5; kWh
